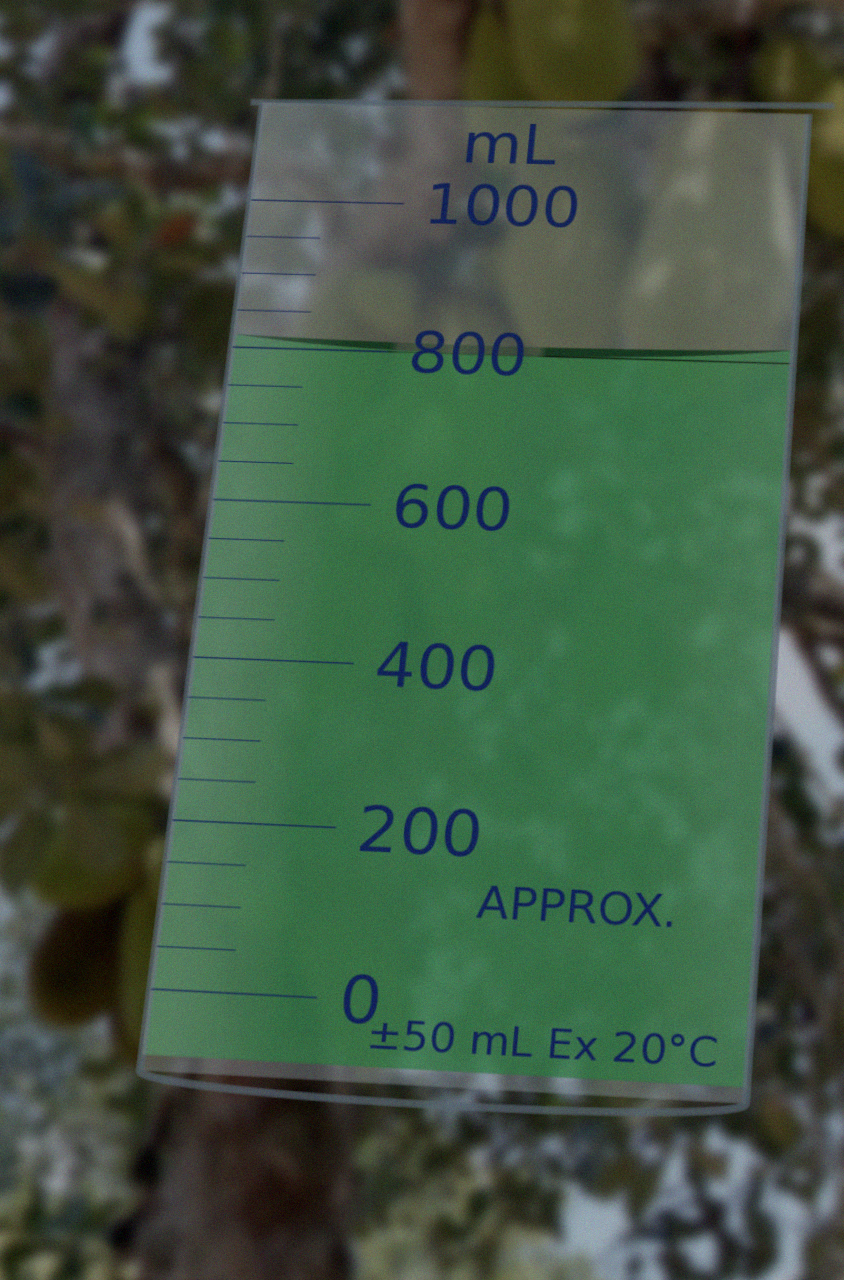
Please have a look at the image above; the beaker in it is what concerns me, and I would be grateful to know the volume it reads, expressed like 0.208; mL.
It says 800; mL
